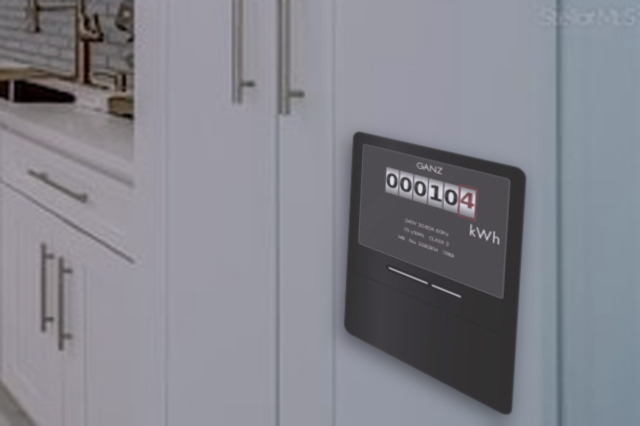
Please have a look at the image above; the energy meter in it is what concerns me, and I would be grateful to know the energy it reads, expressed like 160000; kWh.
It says 10.4; kWh
